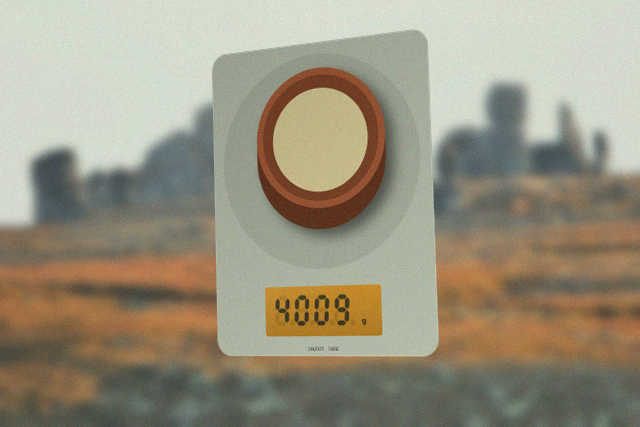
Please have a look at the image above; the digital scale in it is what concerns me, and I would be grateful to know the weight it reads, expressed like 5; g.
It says 4009; g
